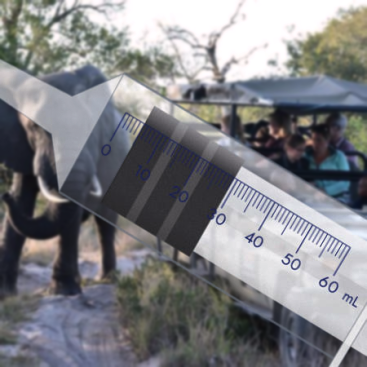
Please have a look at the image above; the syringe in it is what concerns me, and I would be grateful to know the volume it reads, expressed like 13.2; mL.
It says 5; mL
